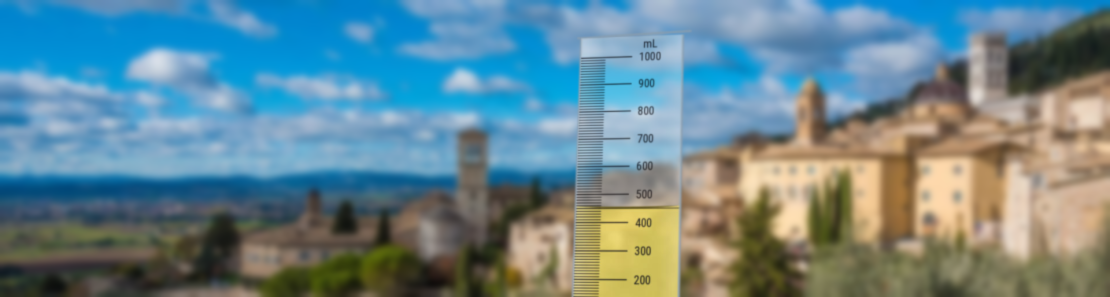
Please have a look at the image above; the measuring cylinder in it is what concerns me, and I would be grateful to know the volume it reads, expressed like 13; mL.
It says 450; mL
